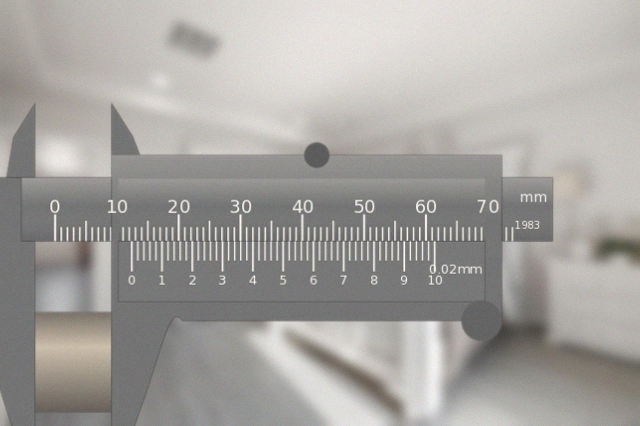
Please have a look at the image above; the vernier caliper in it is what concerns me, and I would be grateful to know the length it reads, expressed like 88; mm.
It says 12.4; mm
